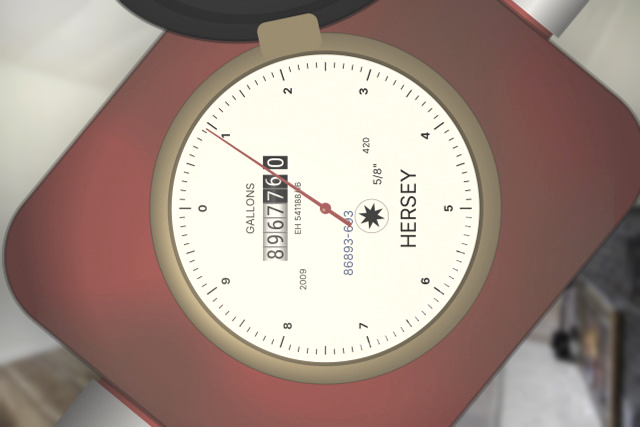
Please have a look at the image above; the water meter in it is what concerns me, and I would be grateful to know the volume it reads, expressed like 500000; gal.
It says 8967760.9; gal
